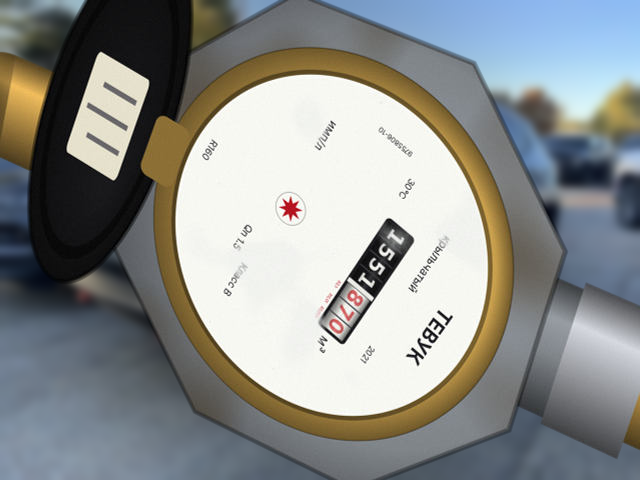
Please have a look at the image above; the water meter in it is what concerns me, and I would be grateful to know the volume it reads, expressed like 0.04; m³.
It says 1551.870; m³
